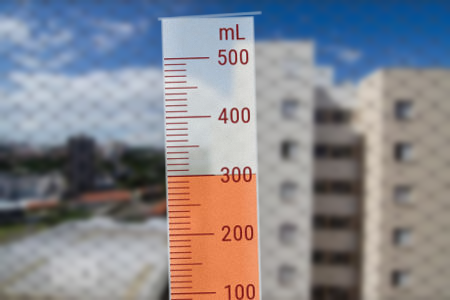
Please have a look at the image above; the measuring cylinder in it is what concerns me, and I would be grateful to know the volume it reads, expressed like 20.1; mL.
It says 300; mL
